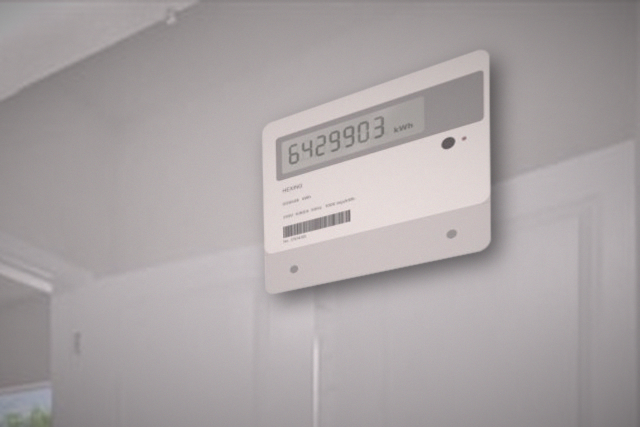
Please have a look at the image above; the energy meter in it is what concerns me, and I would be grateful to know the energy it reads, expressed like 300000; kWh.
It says 6429903; kWh
